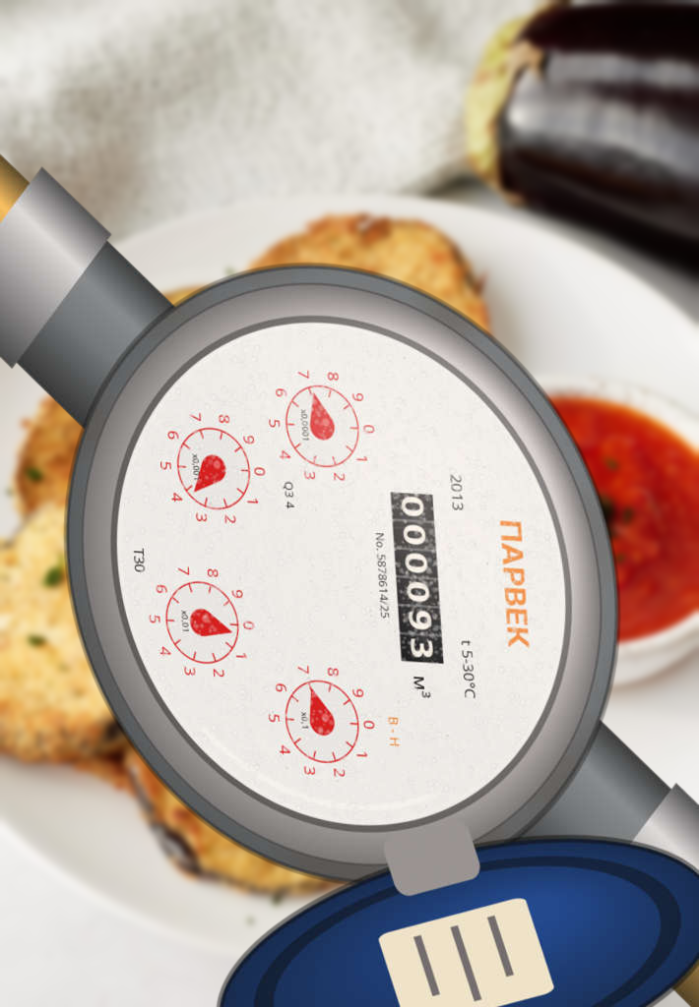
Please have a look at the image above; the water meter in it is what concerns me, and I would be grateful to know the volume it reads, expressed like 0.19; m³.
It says 93.7037; m³
